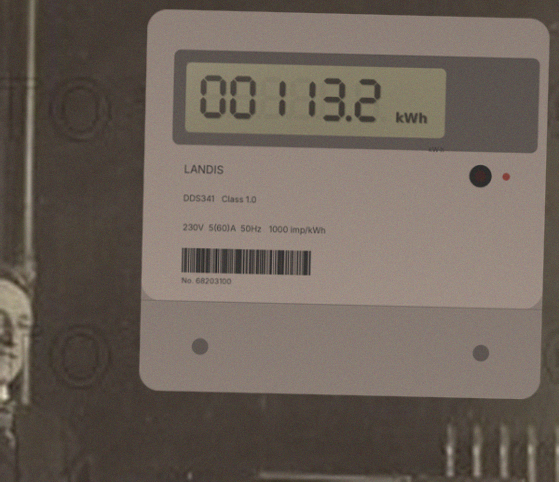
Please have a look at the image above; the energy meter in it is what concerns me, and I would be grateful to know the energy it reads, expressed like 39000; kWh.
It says 113.2; kWh
